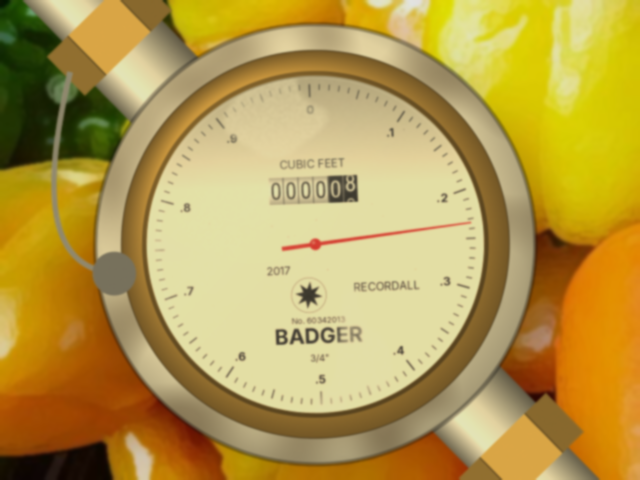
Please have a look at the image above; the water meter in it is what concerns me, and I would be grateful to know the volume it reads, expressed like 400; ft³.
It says 8.23; ft³
